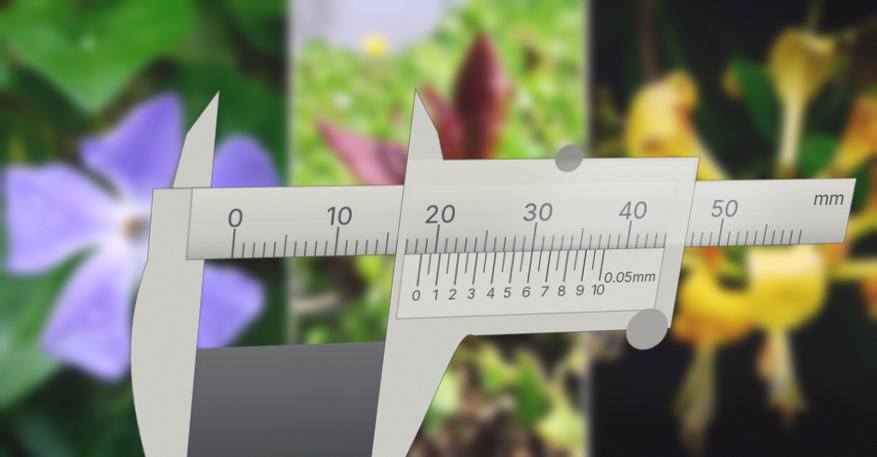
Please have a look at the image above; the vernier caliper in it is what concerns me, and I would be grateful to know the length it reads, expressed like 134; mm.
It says 18.6; mm
